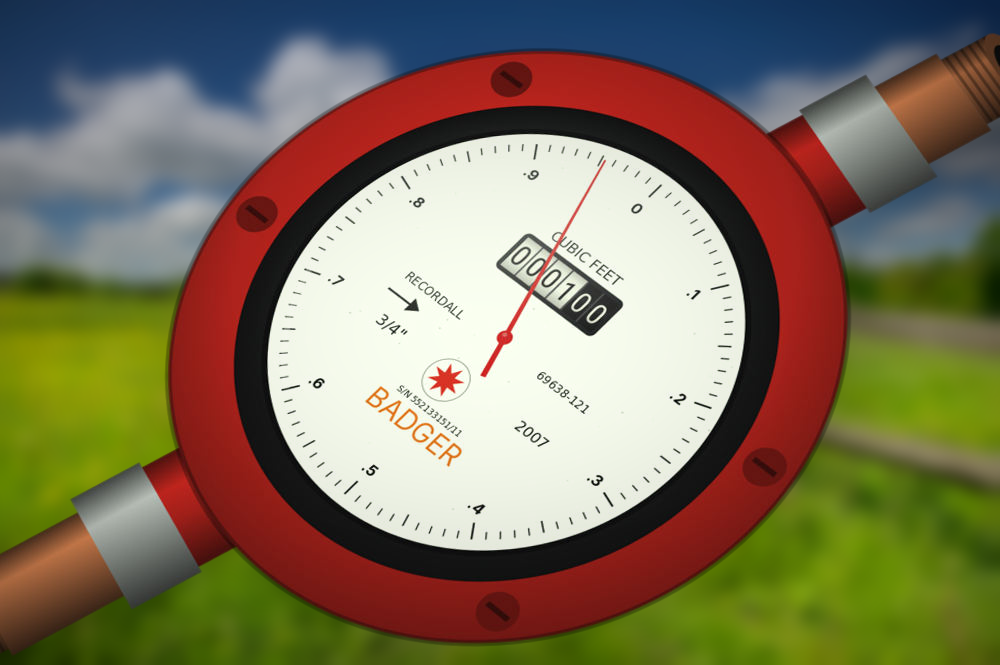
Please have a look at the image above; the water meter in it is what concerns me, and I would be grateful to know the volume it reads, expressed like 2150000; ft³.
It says 99.95; ft³
